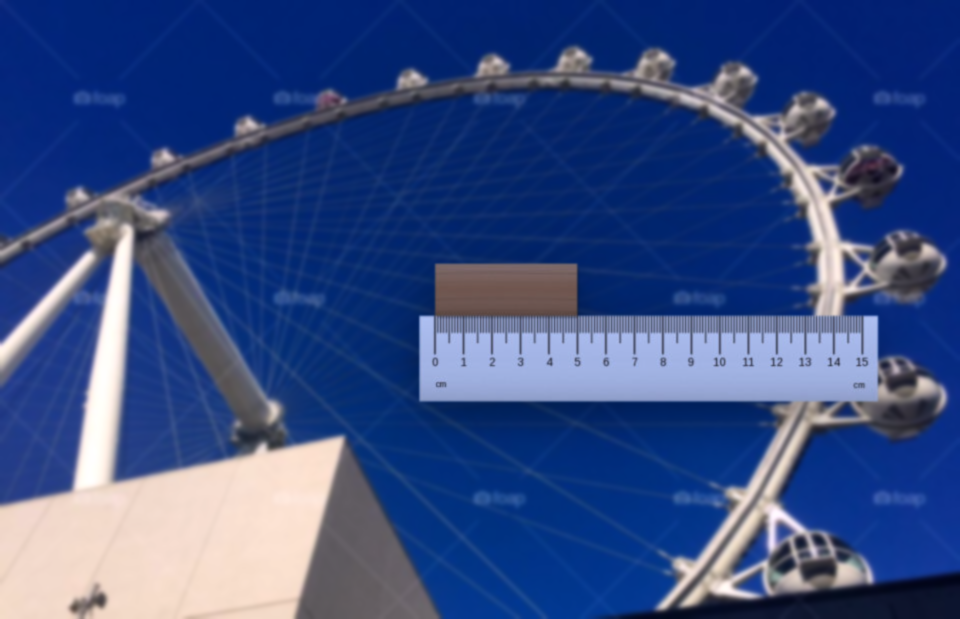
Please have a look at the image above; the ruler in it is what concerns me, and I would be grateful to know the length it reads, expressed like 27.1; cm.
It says 5; cm
